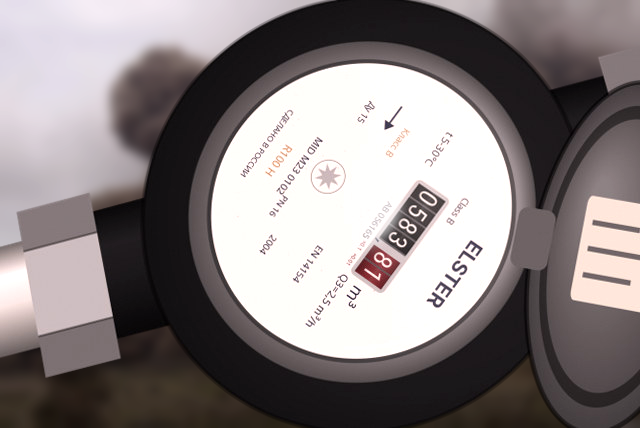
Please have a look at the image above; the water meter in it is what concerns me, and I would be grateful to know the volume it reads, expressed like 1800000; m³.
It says 583.81; m³
